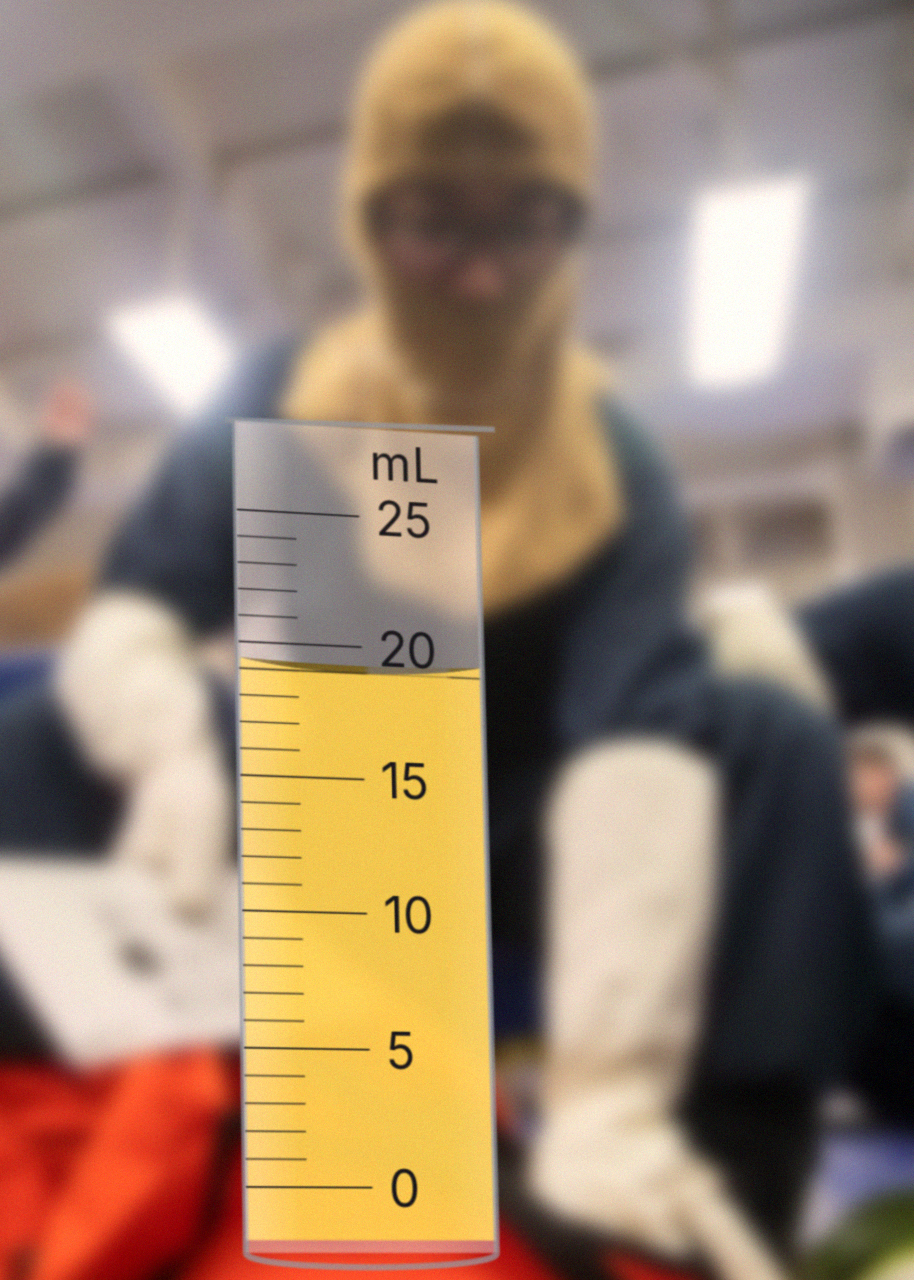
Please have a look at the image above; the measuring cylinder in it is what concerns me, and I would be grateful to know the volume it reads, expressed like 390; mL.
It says 19; mL
